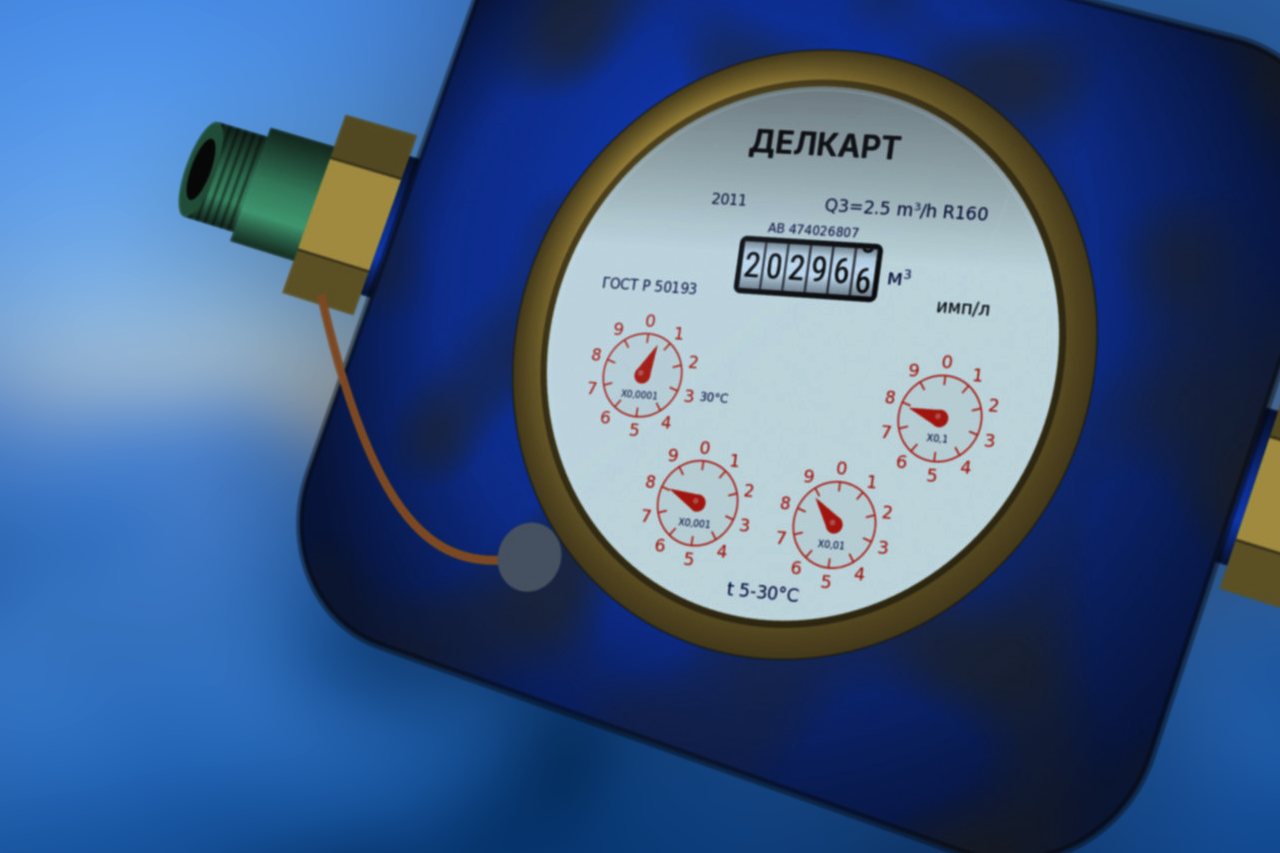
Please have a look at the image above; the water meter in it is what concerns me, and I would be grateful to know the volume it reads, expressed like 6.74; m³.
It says 202965.7880; m³
